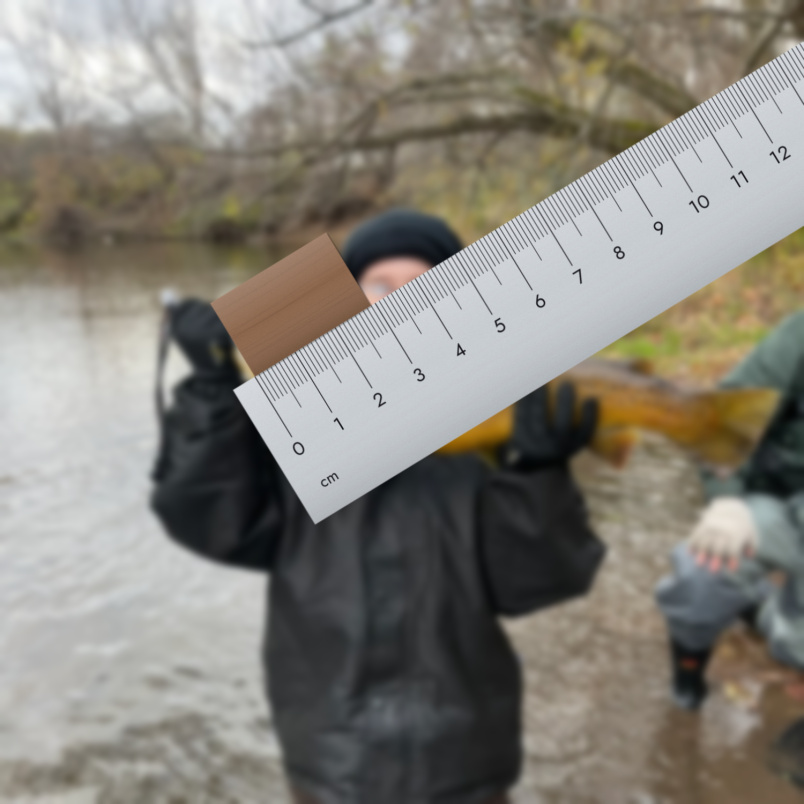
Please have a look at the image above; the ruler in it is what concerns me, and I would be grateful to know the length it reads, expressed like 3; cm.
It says 2.9; cm
